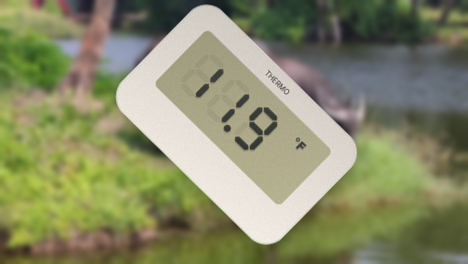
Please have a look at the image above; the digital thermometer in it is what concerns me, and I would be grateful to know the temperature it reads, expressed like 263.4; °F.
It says 11.9; °F
